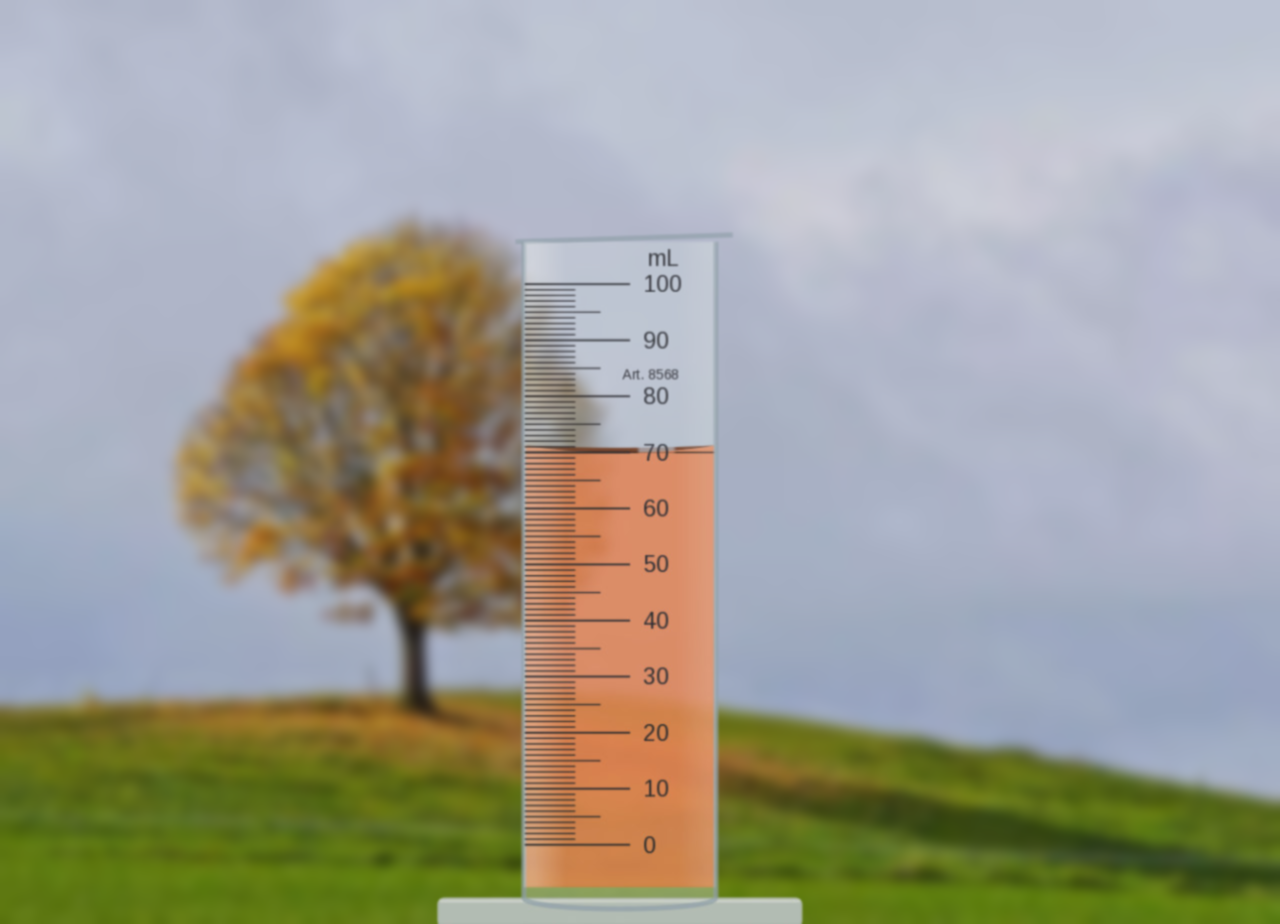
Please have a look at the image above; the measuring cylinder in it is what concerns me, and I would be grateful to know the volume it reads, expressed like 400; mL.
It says 70; mL
